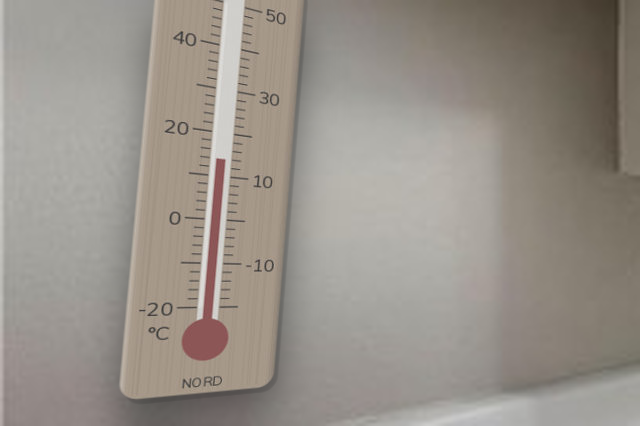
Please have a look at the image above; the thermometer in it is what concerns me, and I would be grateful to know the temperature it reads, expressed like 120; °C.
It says 14; °C
